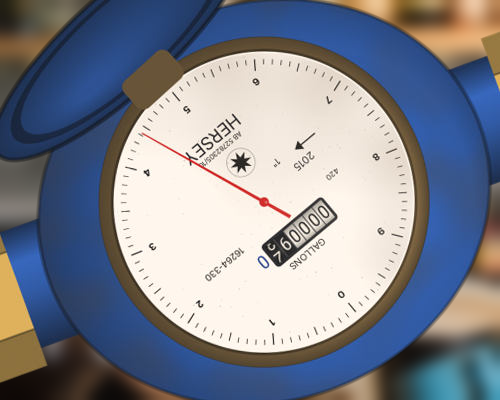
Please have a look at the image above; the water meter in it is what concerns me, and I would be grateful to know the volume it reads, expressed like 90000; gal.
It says 924.4; gal
